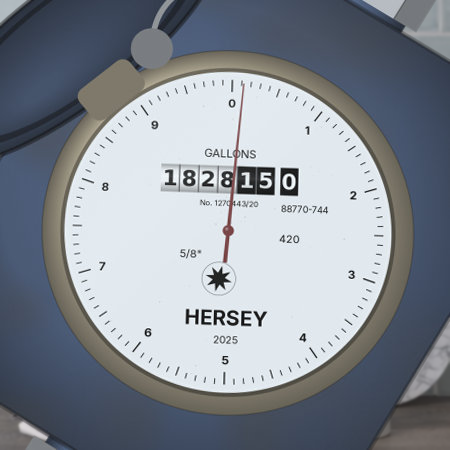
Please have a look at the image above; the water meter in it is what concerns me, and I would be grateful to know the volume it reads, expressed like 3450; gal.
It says 1828150.1; gal
